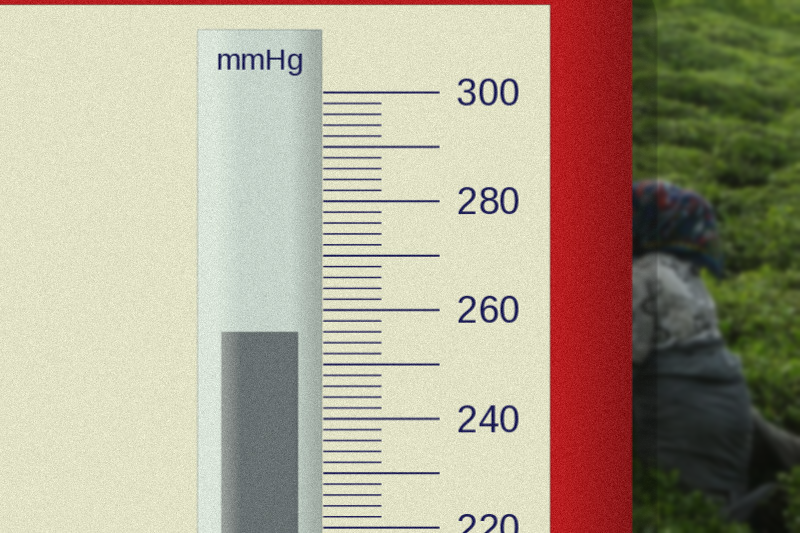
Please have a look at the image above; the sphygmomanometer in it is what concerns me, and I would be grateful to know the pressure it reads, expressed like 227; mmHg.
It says 256; mmHg
